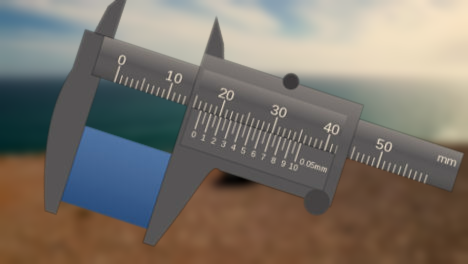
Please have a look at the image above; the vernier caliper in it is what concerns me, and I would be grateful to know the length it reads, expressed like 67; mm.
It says 16.5; mm
